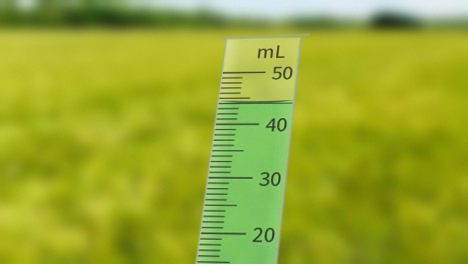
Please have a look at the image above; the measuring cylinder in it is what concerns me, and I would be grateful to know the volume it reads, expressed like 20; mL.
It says 44; mL
